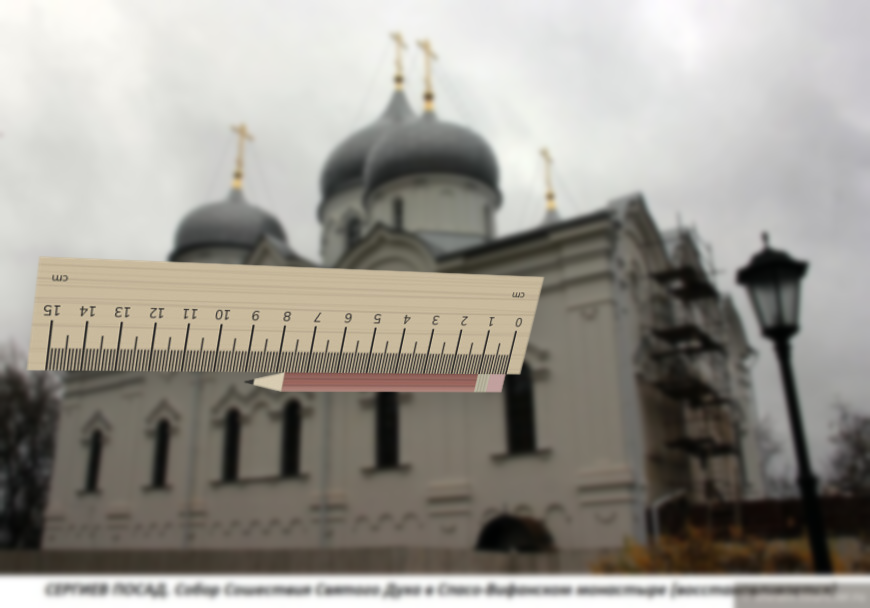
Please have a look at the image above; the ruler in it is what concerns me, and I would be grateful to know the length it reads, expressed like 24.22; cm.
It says 9; cm
